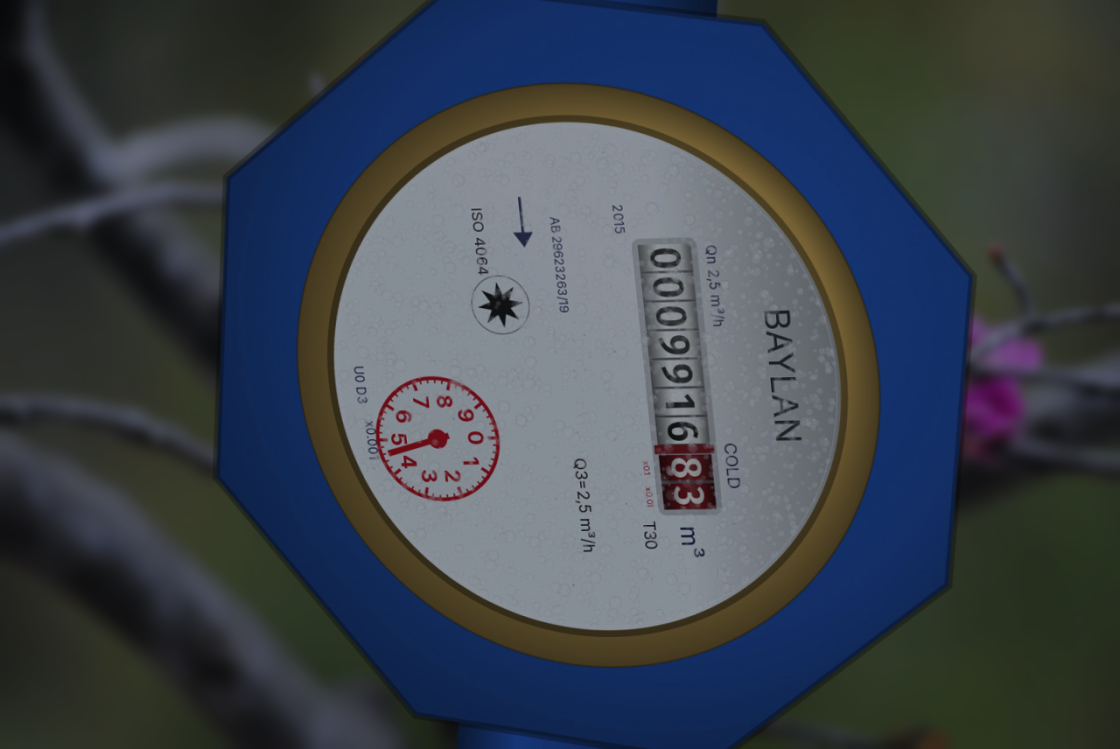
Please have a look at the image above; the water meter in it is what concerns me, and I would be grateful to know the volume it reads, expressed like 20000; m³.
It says 9916.834; m³
